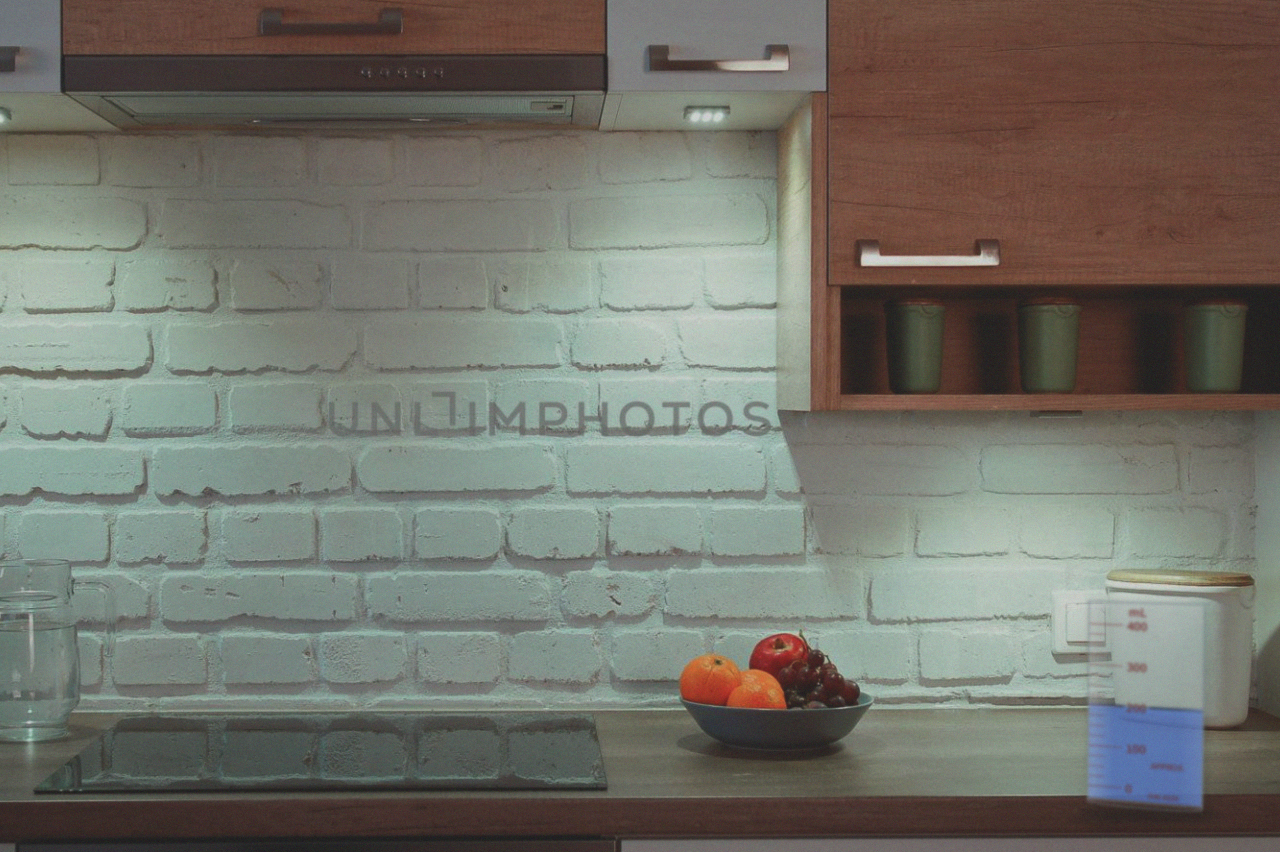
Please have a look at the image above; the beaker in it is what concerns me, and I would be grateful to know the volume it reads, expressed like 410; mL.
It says 200; mL
